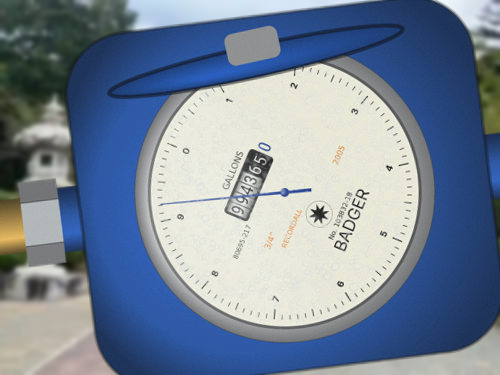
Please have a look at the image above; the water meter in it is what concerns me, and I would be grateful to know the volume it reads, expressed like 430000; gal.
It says 9943649.2; gal
